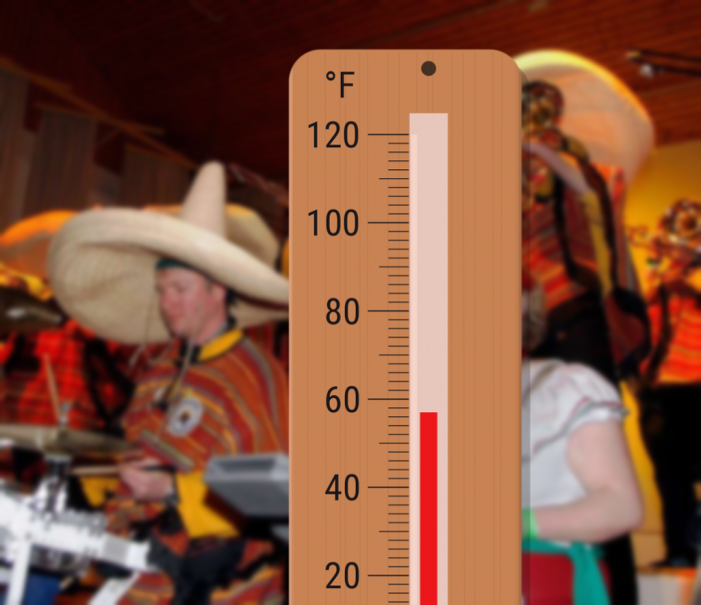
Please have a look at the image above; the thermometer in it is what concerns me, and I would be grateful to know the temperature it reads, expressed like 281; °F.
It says 57; °F
